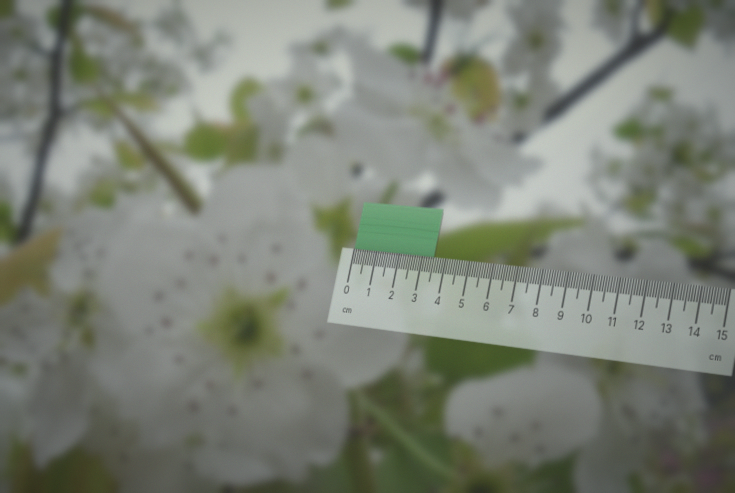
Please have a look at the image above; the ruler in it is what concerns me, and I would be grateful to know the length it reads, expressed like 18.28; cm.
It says 3.5; cm
